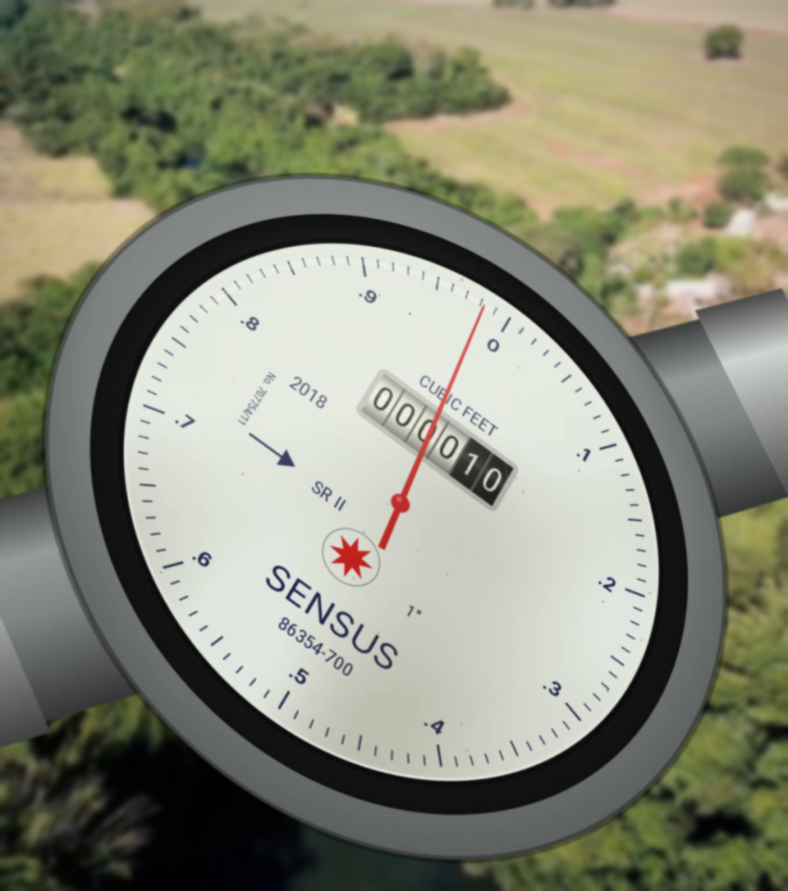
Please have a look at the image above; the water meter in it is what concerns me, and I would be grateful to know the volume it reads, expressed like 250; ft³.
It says 9.98; ft³
